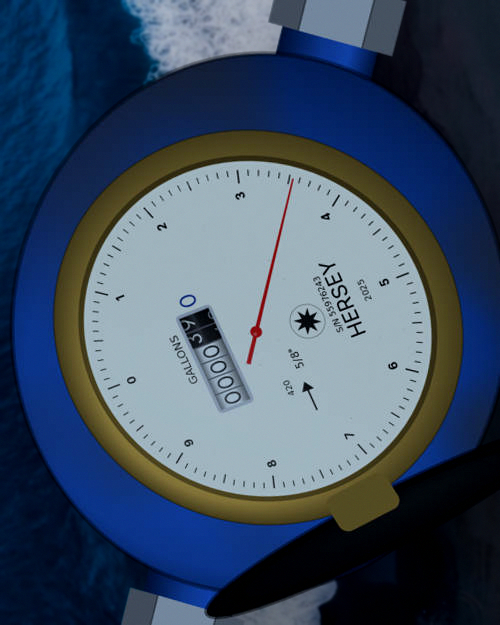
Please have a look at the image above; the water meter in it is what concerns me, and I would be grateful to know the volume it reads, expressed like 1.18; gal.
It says 393.5; gal
